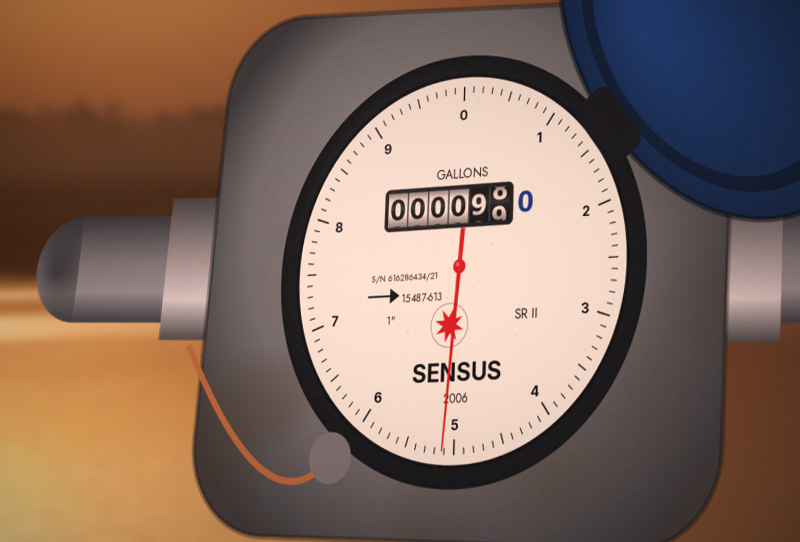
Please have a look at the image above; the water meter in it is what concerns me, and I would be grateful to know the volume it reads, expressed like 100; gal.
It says 985.1; gal
